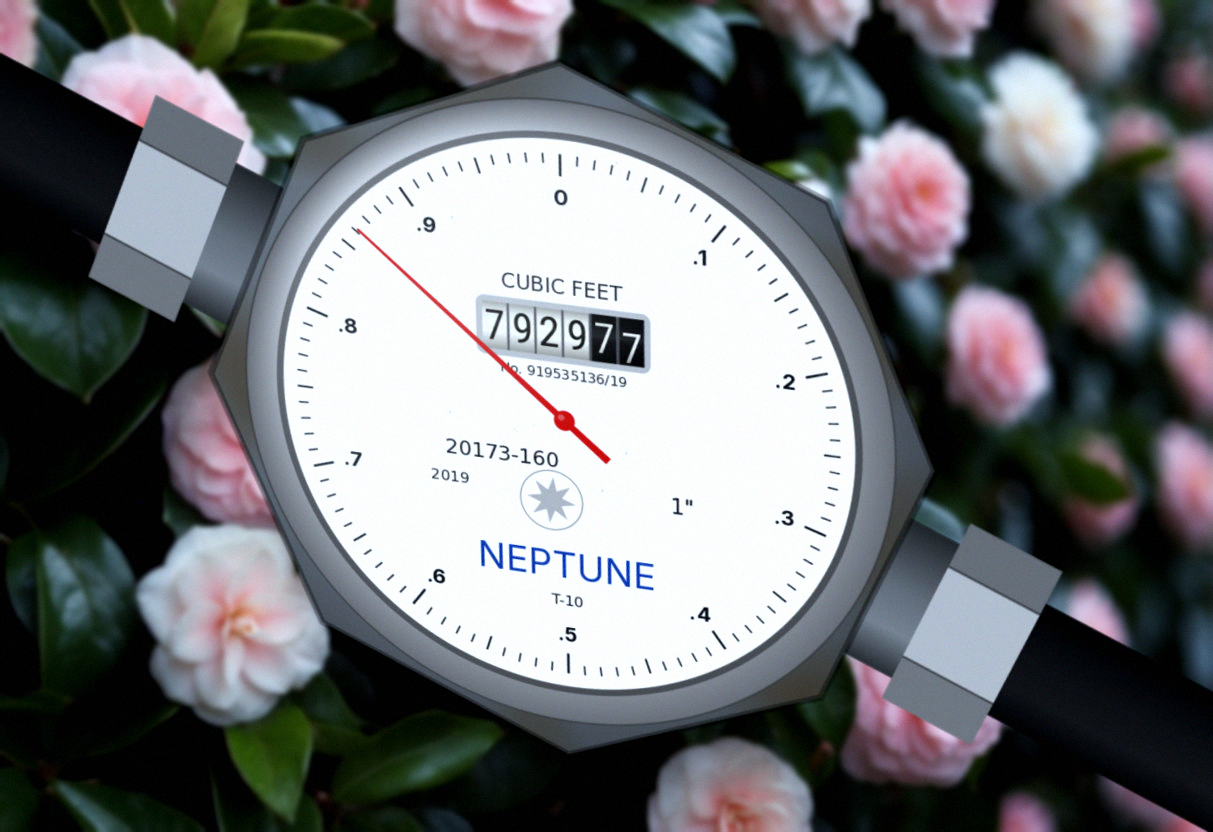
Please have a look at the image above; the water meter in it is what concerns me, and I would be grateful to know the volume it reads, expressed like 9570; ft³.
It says 792976.86; ft³
